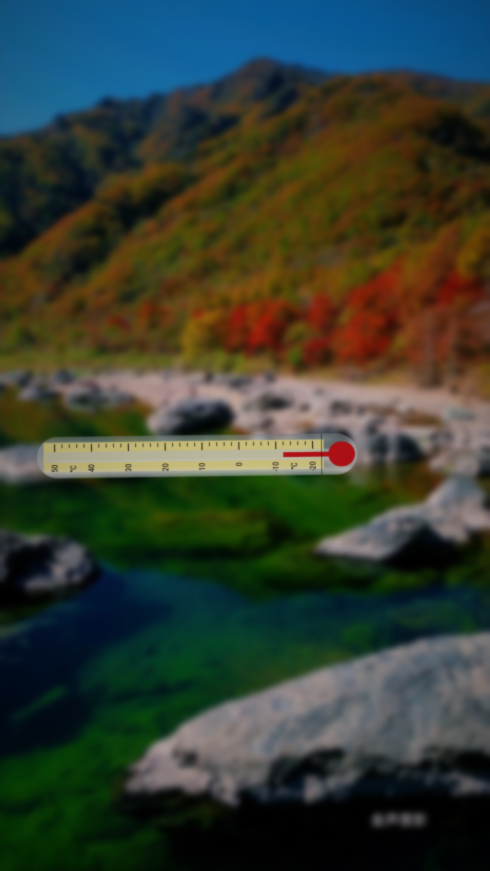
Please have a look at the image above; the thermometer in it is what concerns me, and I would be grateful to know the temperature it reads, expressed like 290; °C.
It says -12; °C
